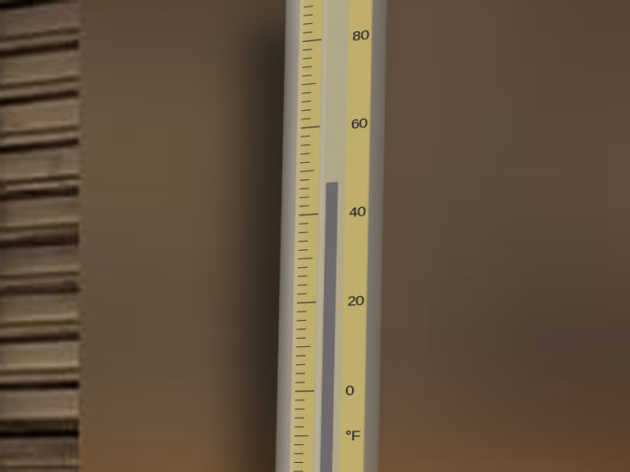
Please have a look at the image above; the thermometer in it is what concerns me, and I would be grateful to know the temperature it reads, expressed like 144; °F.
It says 47; °F
